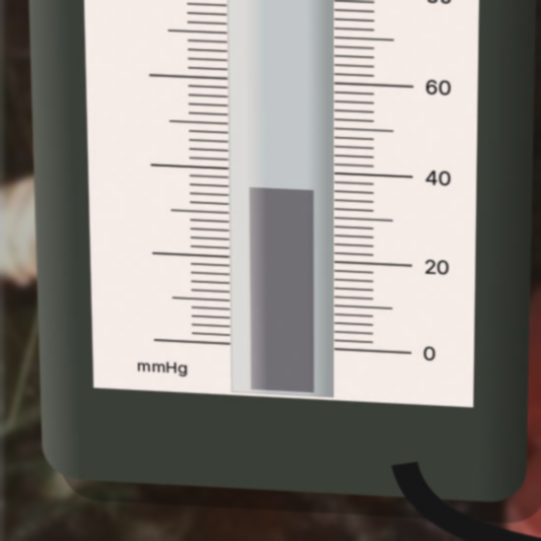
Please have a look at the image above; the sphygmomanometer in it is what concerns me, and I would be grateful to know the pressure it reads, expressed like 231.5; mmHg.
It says 36; mmHg
